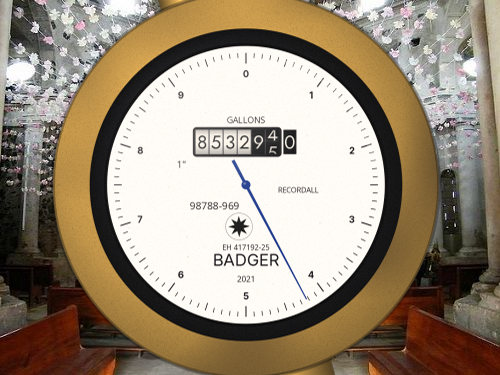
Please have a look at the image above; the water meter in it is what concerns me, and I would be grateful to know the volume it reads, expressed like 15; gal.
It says 8532944.2; gal
